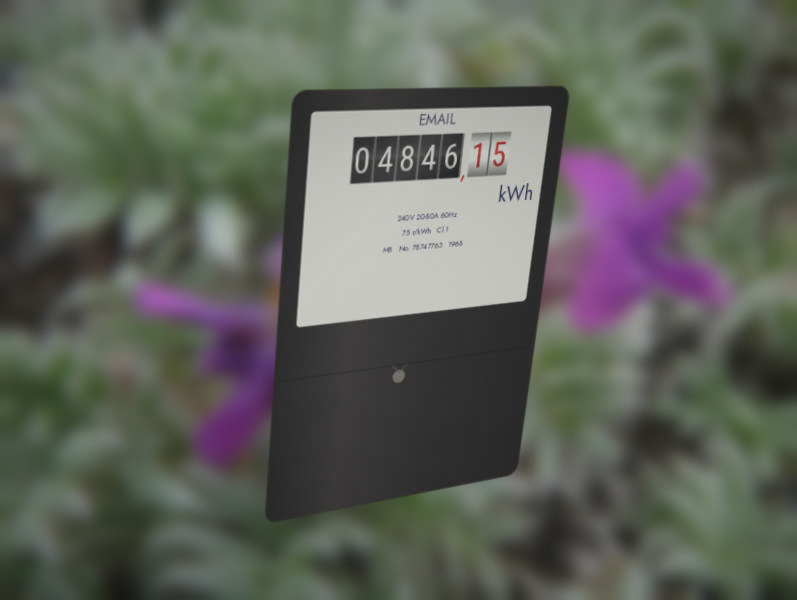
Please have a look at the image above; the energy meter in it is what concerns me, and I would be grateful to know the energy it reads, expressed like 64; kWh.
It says 4846.15; kWh
